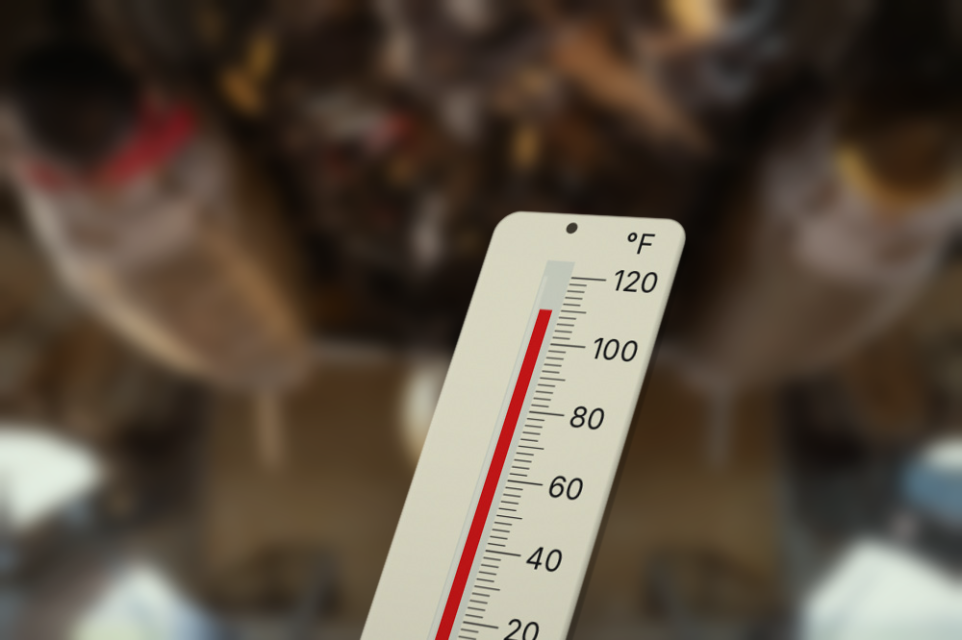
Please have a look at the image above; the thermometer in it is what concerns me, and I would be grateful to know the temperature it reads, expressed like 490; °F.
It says 110; °F
